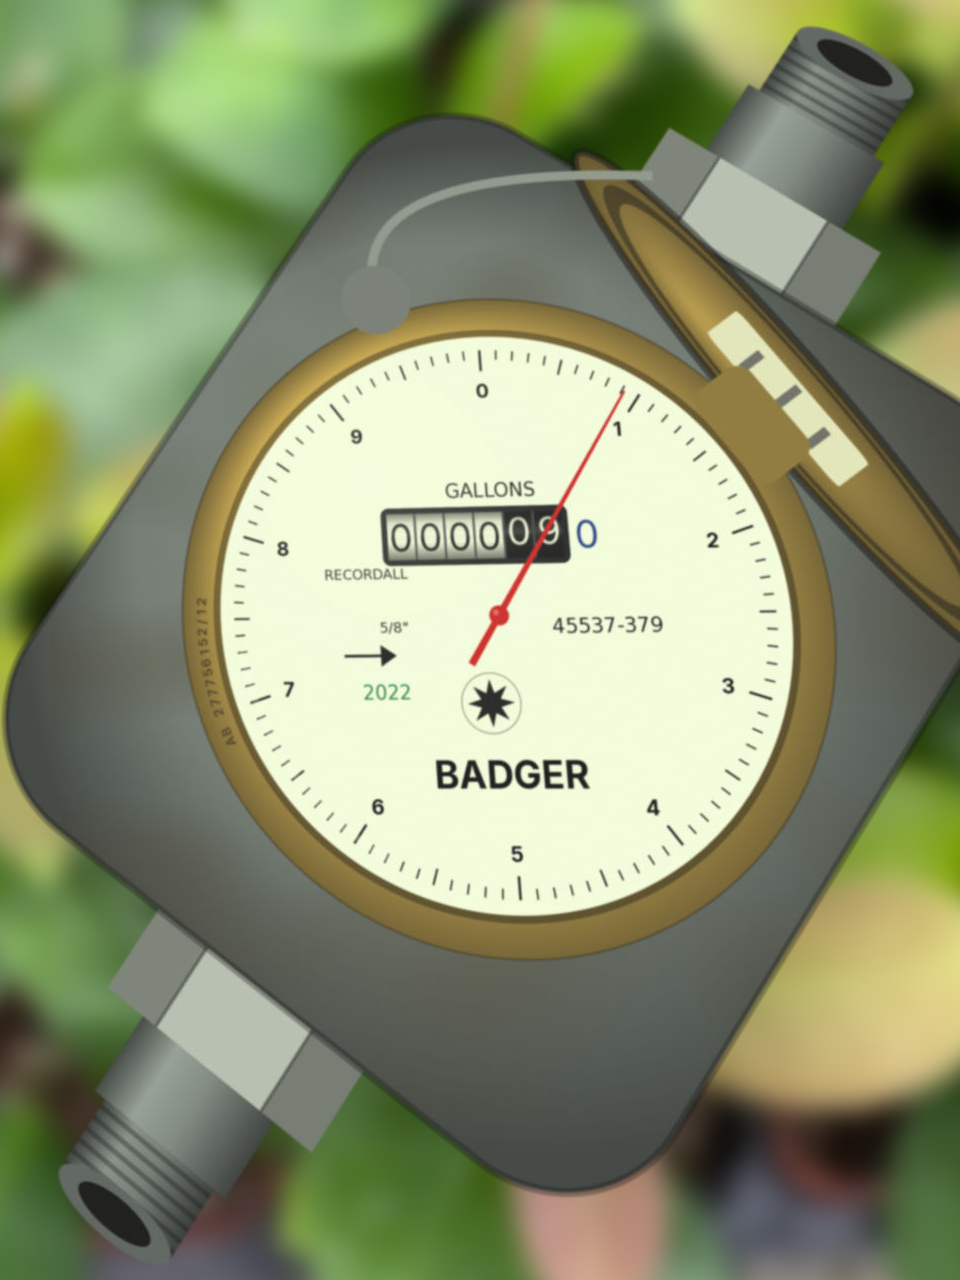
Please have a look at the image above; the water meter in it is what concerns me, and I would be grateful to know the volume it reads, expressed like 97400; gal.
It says 90.9; gal
